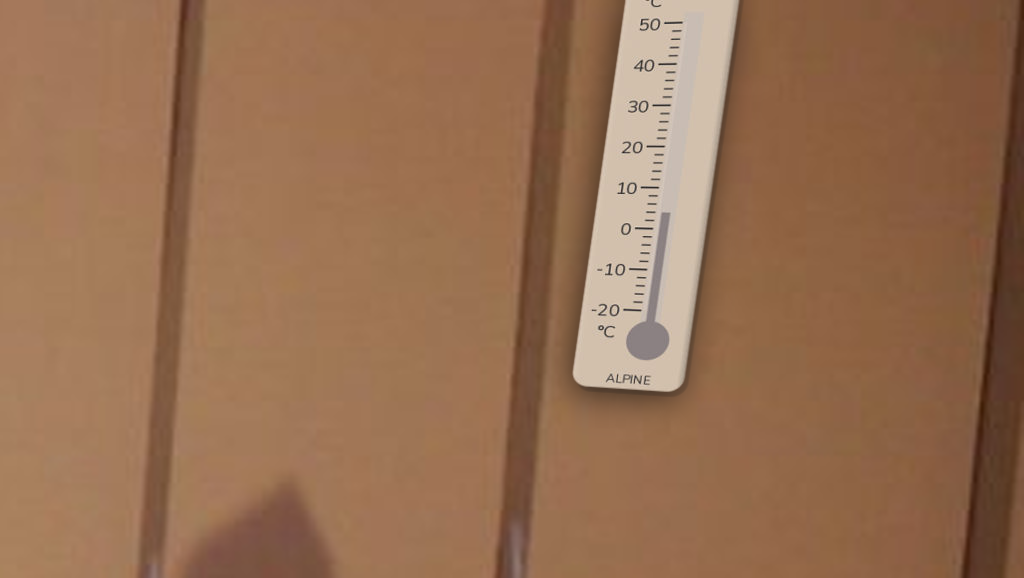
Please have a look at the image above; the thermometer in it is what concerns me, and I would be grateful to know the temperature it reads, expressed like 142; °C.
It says 4; °C
